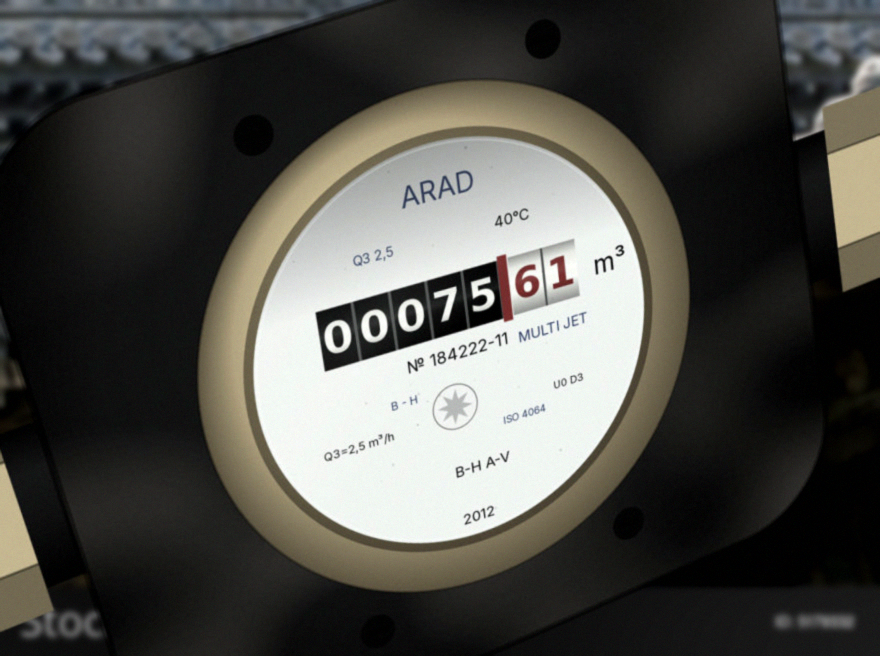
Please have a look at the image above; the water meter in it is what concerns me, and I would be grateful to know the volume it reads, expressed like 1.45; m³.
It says 75.61; m³
